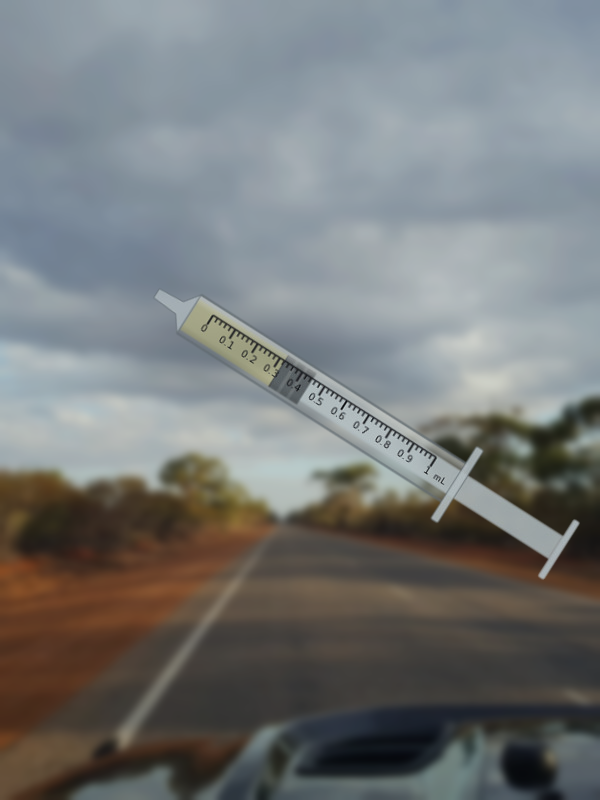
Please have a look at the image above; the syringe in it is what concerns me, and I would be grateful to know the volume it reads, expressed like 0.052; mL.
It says 0.32; mL
